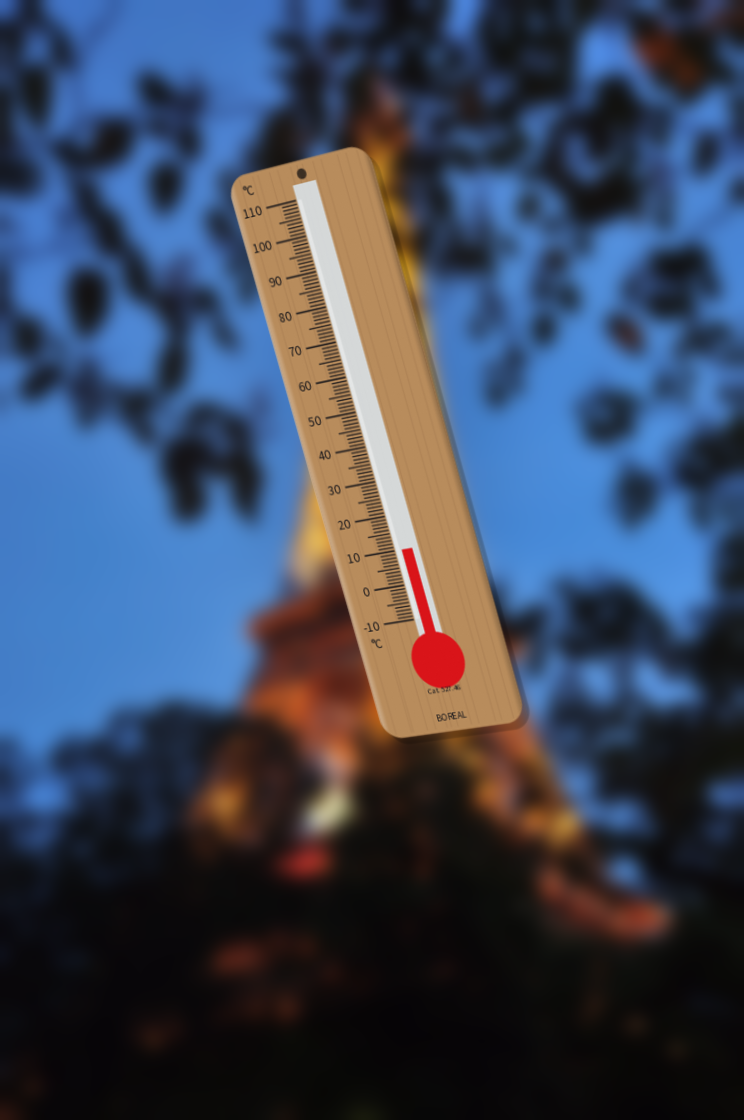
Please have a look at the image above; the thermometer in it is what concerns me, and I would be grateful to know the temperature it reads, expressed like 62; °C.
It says 10; °C
